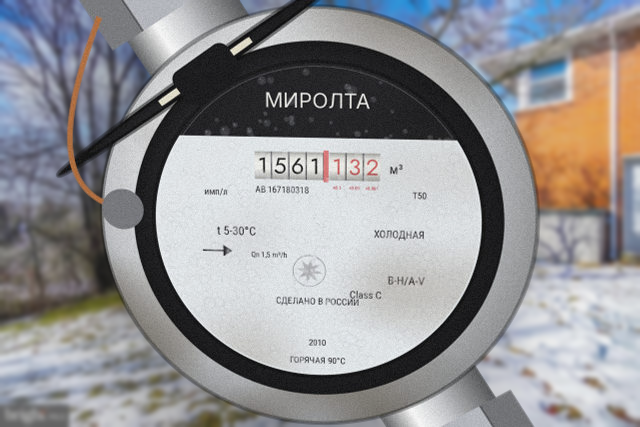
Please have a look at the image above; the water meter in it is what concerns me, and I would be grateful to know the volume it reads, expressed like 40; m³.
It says 1561.132; m³
